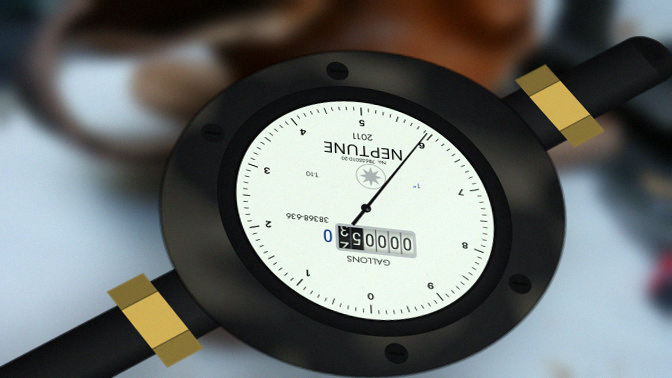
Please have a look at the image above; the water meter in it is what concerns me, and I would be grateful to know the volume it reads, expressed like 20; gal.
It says 525.9; gal
